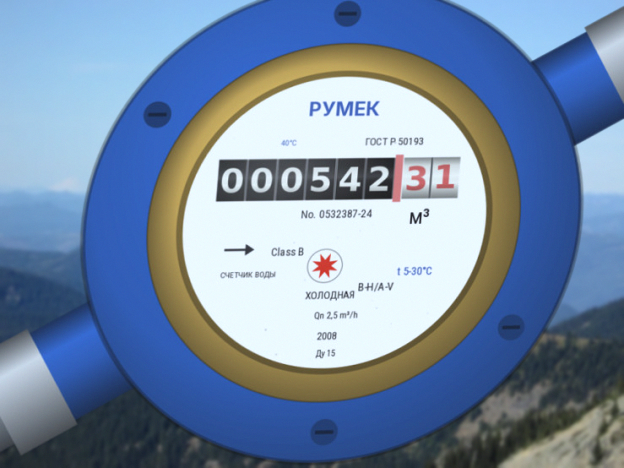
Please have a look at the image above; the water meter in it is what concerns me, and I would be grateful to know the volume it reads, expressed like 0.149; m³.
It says 542.31; m³
